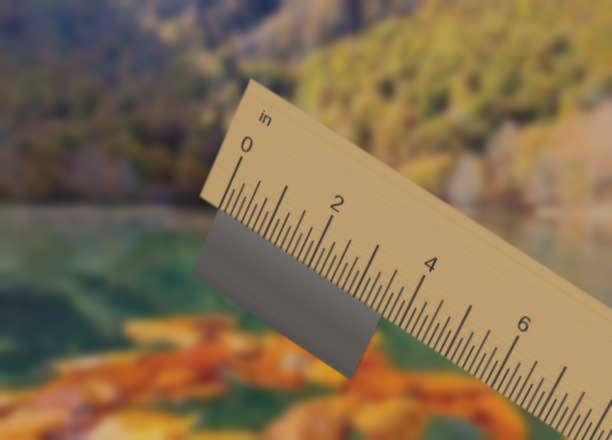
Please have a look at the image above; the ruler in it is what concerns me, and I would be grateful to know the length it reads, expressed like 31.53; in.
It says 3.625; in
